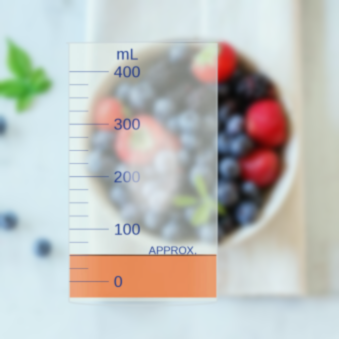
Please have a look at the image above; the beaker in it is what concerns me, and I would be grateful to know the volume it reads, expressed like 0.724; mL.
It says 50; mL
